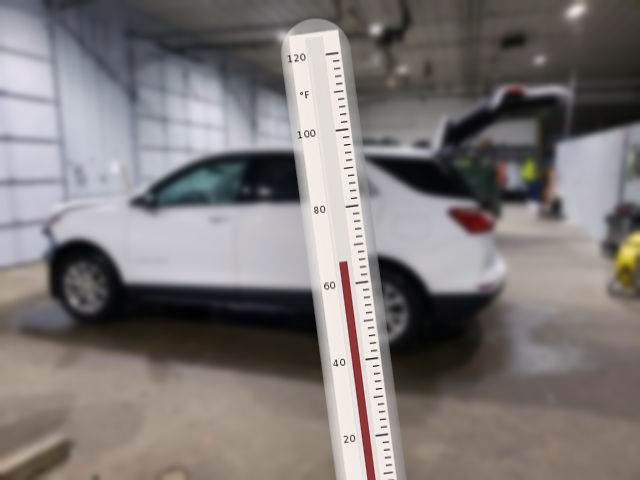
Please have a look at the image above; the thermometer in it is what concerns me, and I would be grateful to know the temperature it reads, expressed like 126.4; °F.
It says 66; °F
